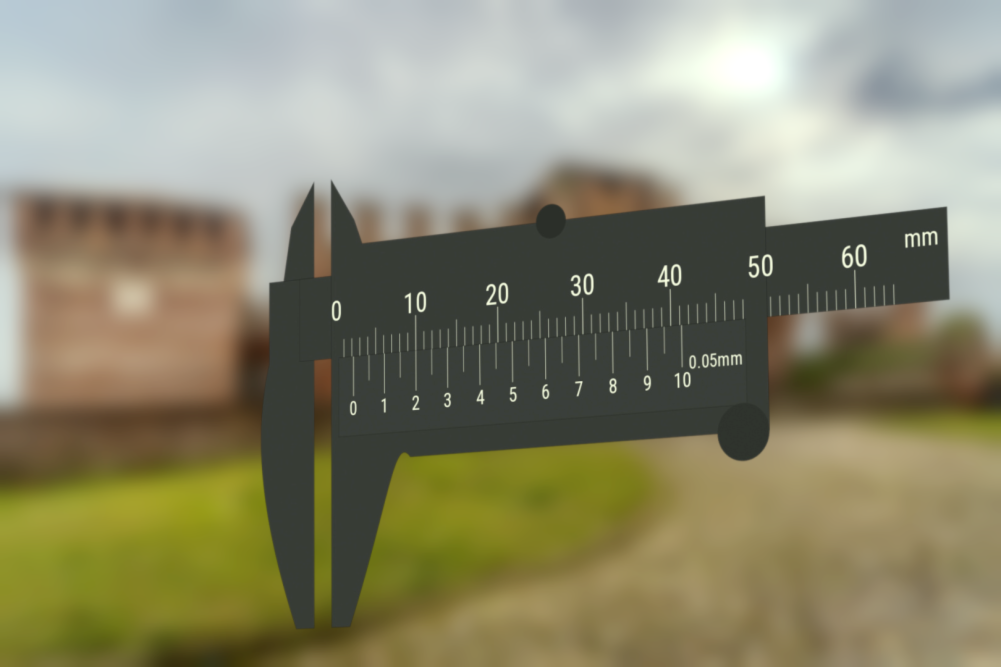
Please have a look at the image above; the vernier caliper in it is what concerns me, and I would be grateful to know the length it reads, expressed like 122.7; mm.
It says 2.2; mm
